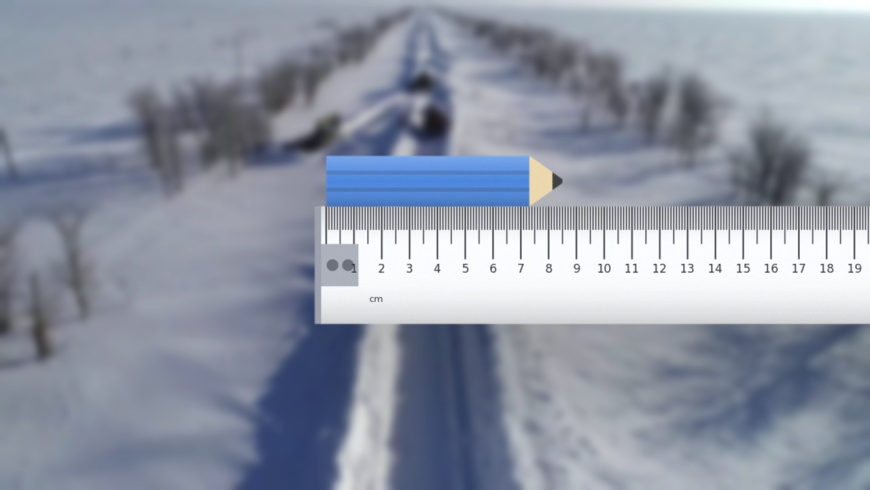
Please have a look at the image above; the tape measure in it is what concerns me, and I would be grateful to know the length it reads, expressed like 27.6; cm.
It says 8.5; cm
